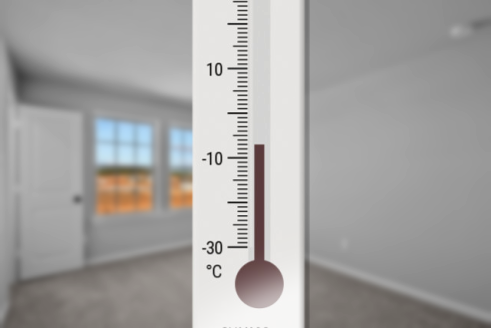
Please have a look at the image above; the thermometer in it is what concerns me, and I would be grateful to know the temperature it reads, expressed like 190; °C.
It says -7; °C
